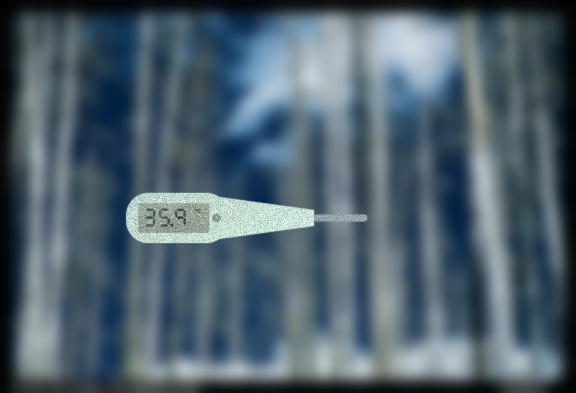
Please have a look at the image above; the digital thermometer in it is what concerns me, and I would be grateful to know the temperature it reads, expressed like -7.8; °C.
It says 35.9; °C
